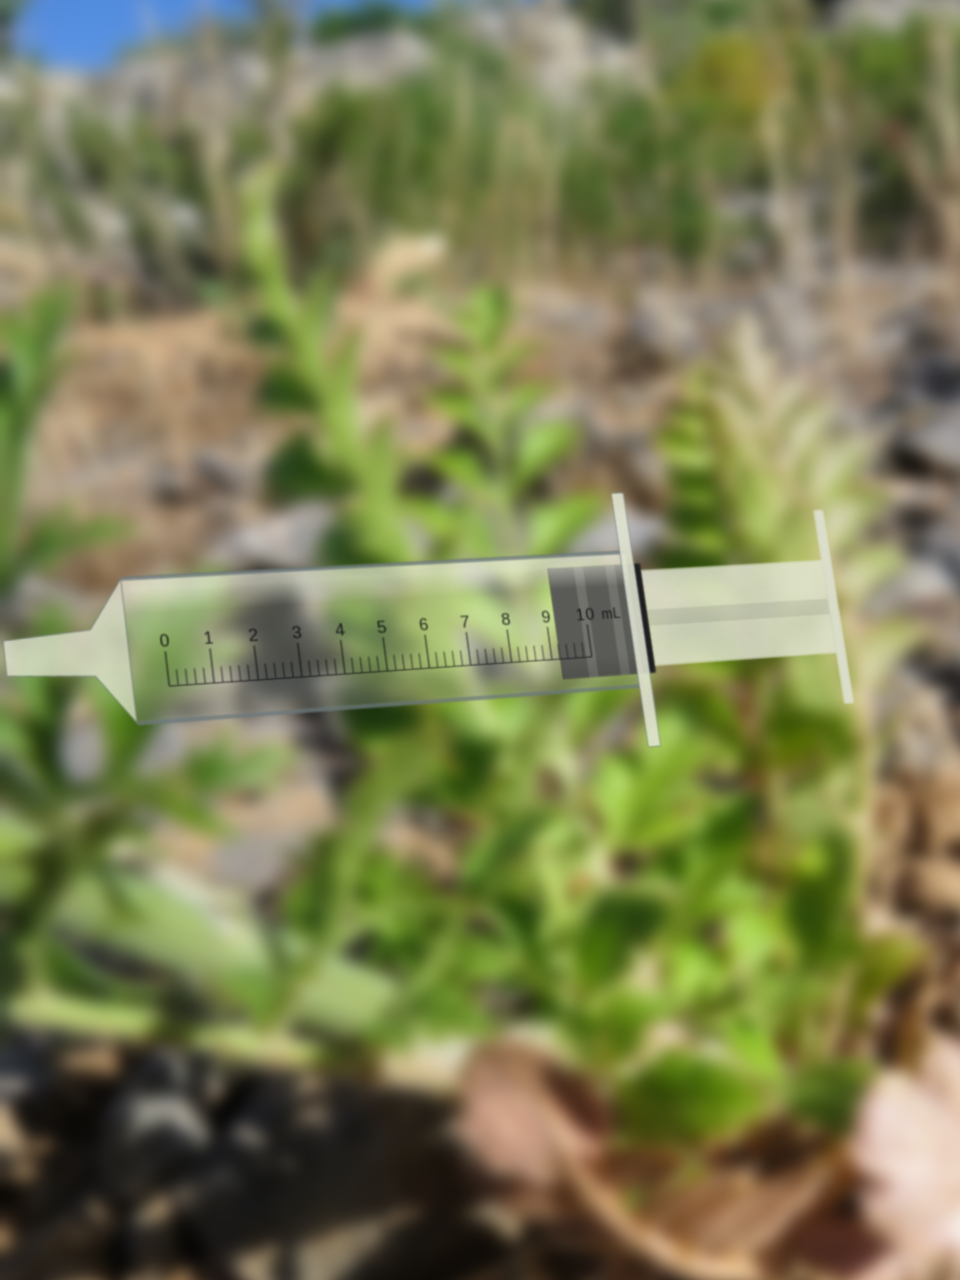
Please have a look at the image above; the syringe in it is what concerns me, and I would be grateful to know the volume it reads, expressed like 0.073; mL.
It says 9.2; mL
